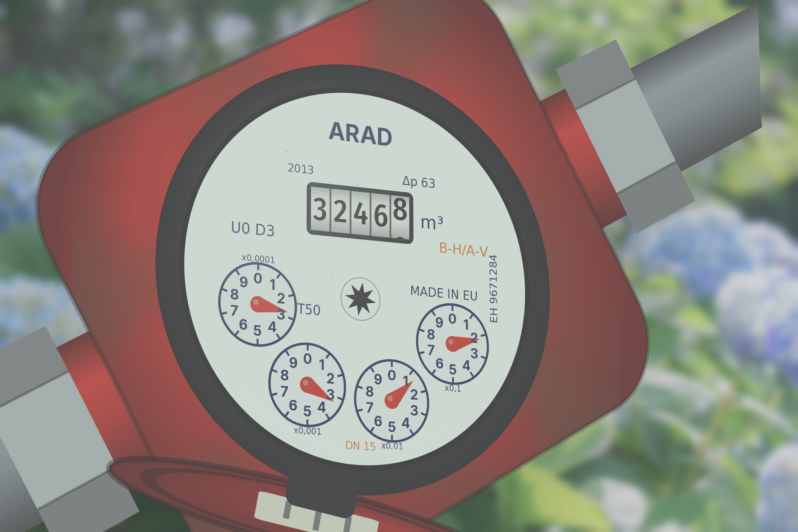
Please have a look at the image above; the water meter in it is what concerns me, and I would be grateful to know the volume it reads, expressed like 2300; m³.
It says 32468.2132; m³
